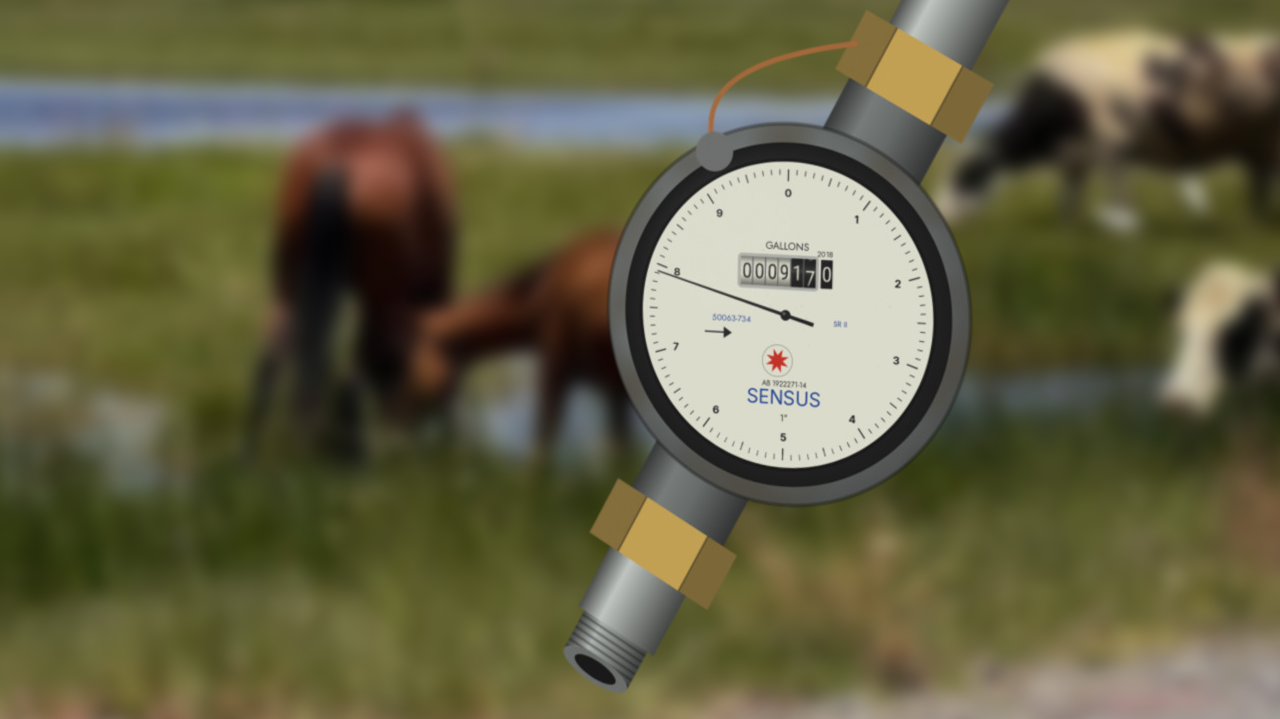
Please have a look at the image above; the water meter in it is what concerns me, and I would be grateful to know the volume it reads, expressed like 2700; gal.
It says 9167.9; gal
